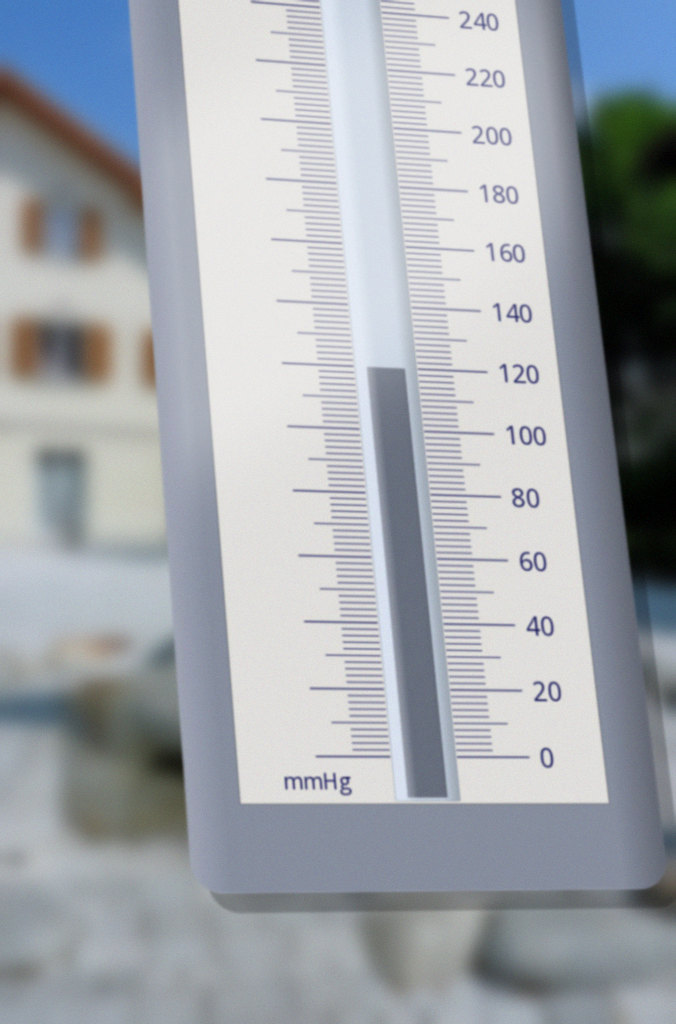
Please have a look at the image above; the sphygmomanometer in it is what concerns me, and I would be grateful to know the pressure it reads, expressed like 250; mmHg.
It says 120; mmHg
